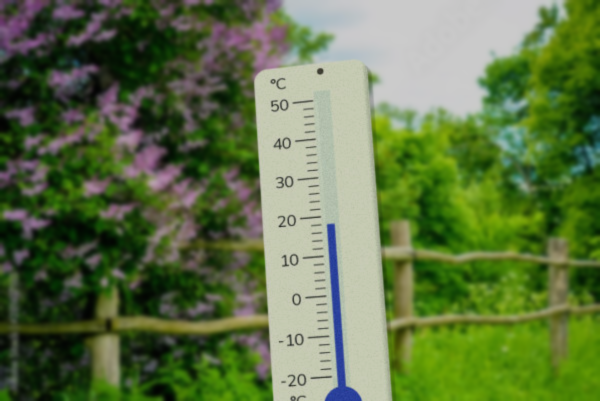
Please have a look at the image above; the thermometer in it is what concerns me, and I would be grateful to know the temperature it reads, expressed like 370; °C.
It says 18; °C
